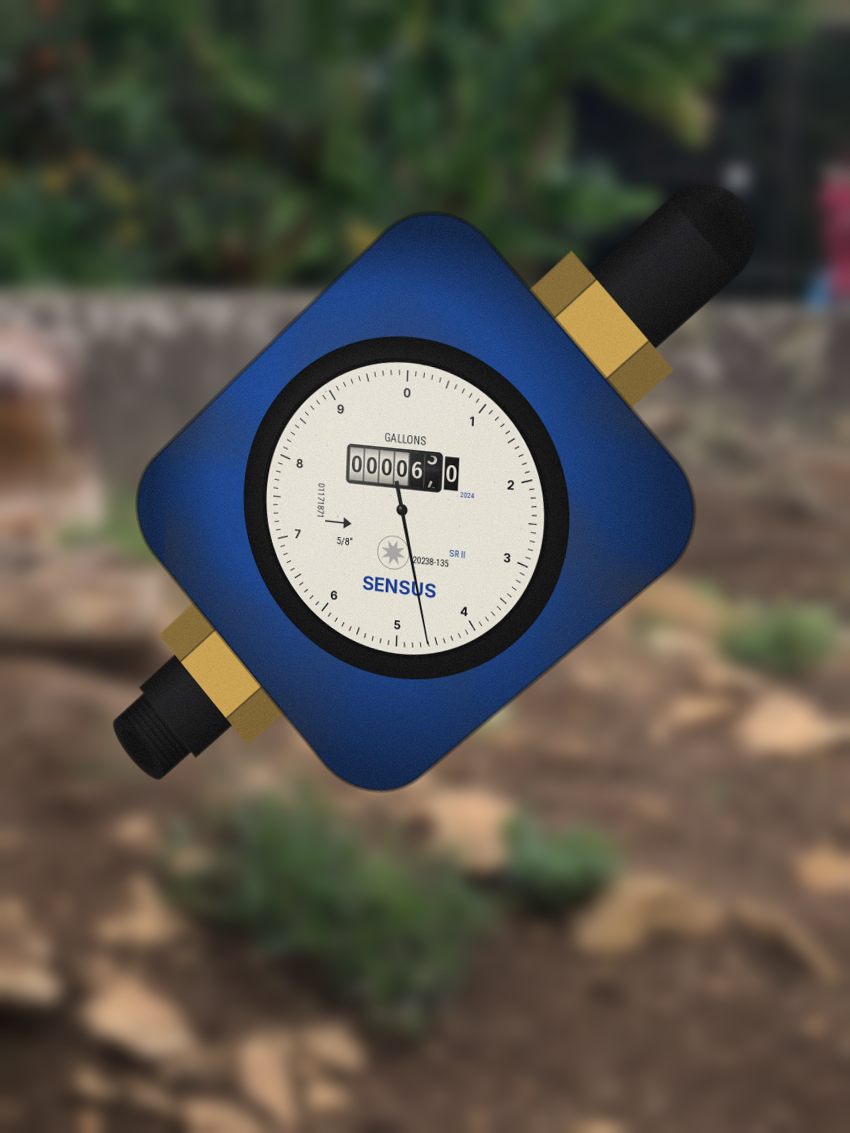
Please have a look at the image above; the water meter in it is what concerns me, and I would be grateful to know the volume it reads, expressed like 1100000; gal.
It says 634.6; gal
